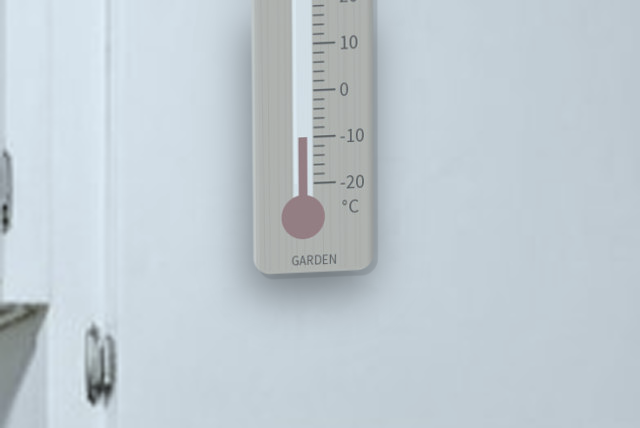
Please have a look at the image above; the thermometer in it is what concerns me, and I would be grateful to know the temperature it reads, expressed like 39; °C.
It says -10; °C
